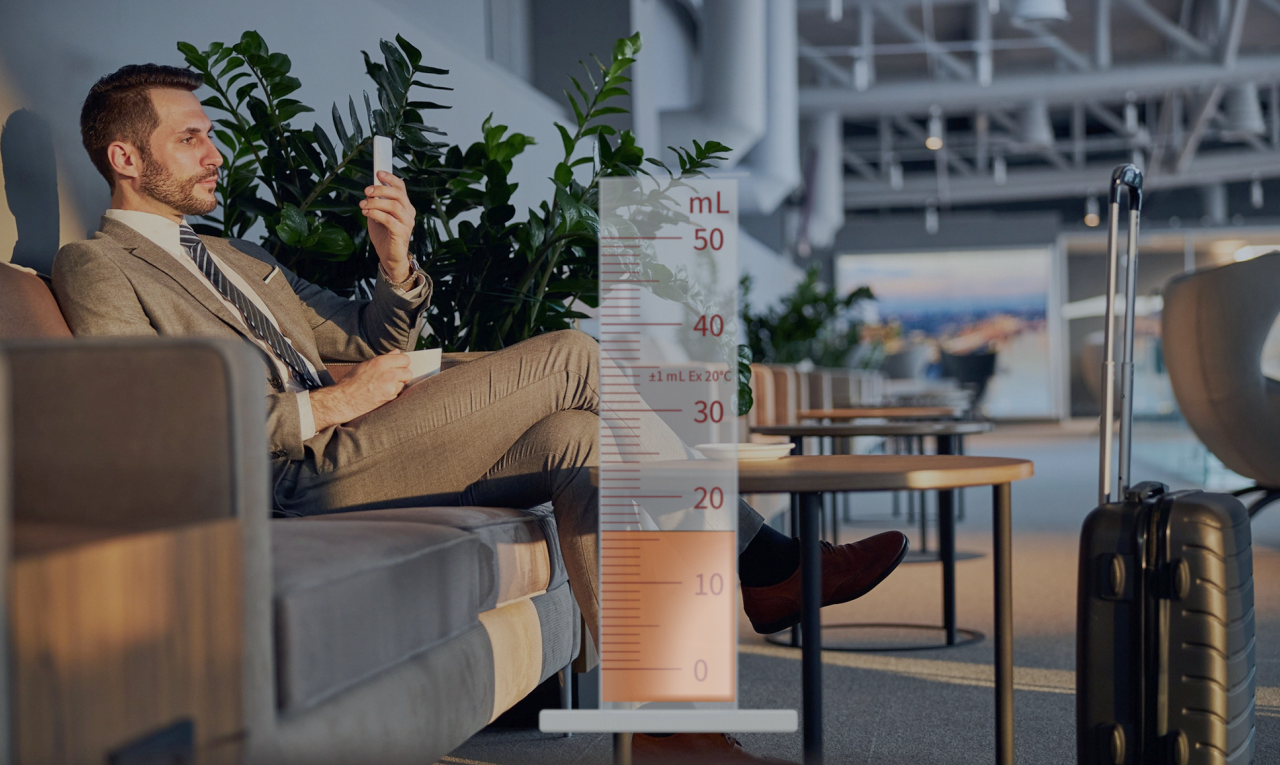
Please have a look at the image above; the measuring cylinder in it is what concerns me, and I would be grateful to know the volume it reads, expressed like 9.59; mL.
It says 16; mL
